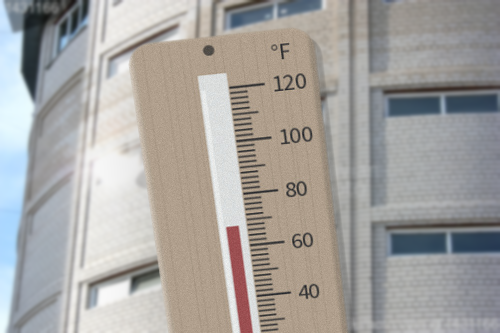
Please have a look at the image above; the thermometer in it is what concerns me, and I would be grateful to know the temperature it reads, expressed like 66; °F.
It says 68; °F
